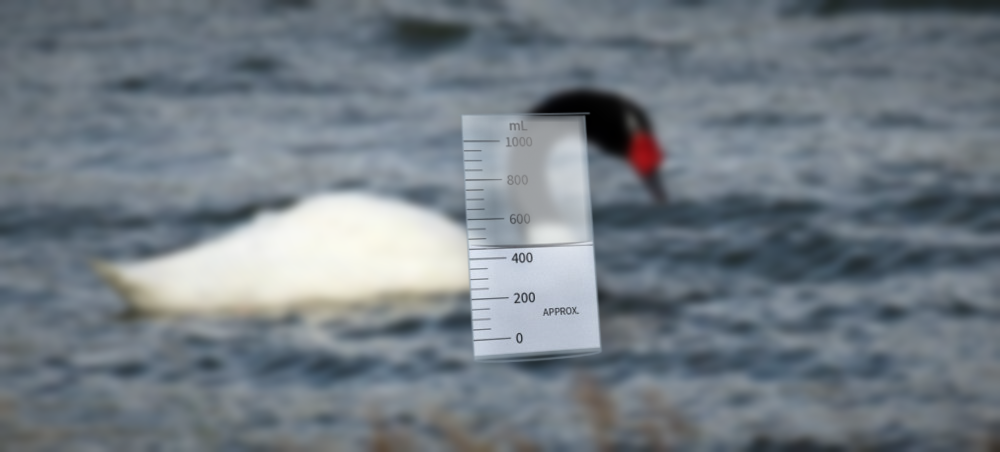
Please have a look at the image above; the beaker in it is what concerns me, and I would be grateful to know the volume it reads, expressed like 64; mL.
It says 450; mL
